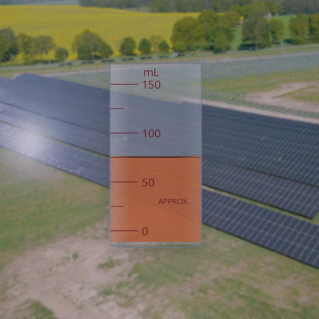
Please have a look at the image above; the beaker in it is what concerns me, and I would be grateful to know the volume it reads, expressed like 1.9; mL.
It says 75; mL
